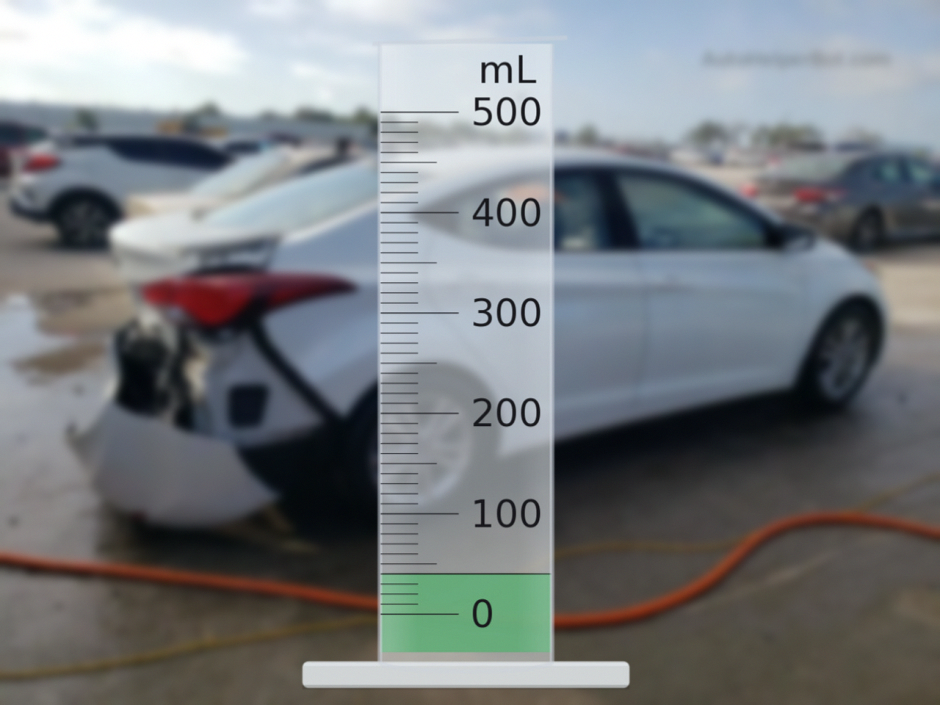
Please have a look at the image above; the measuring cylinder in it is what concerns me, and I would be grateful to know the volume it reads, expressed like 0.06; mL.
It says 40; mL
